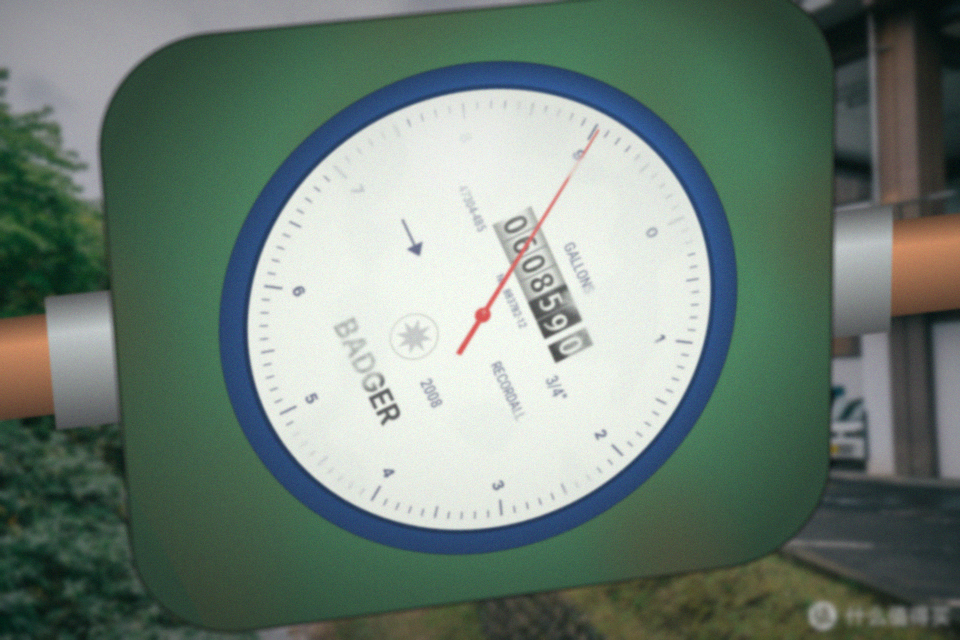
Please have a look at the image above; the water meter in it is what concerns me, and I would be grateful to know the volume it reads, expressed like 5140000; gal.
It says 608589.0; gal
